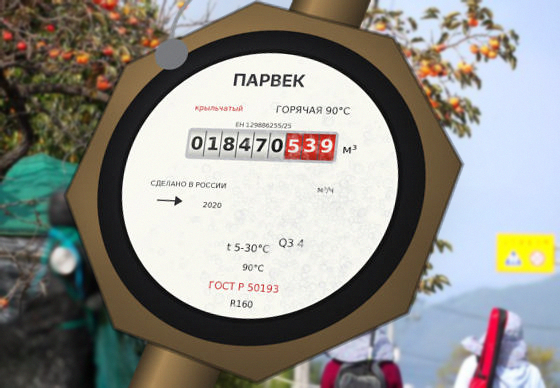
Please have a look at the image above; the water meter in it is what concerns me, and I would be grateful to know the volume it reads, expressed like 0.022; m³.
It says 18470.539; m³
